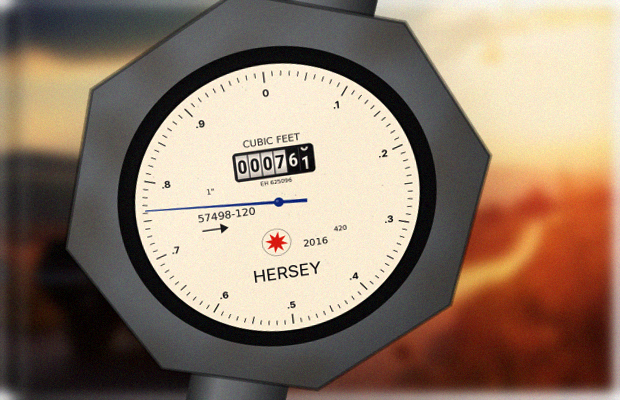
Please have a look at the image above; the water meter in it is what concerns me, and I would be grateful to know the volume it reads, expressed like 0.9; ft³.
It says 760.76; ft³
